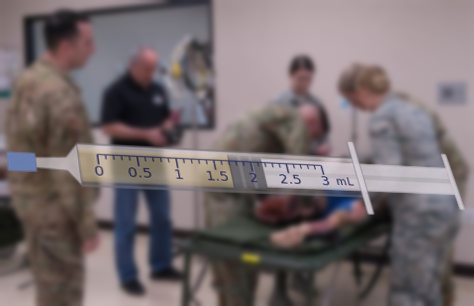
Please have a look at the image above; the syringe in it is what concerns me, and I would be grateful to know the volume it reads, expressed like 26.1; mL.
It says 1.7; mL
